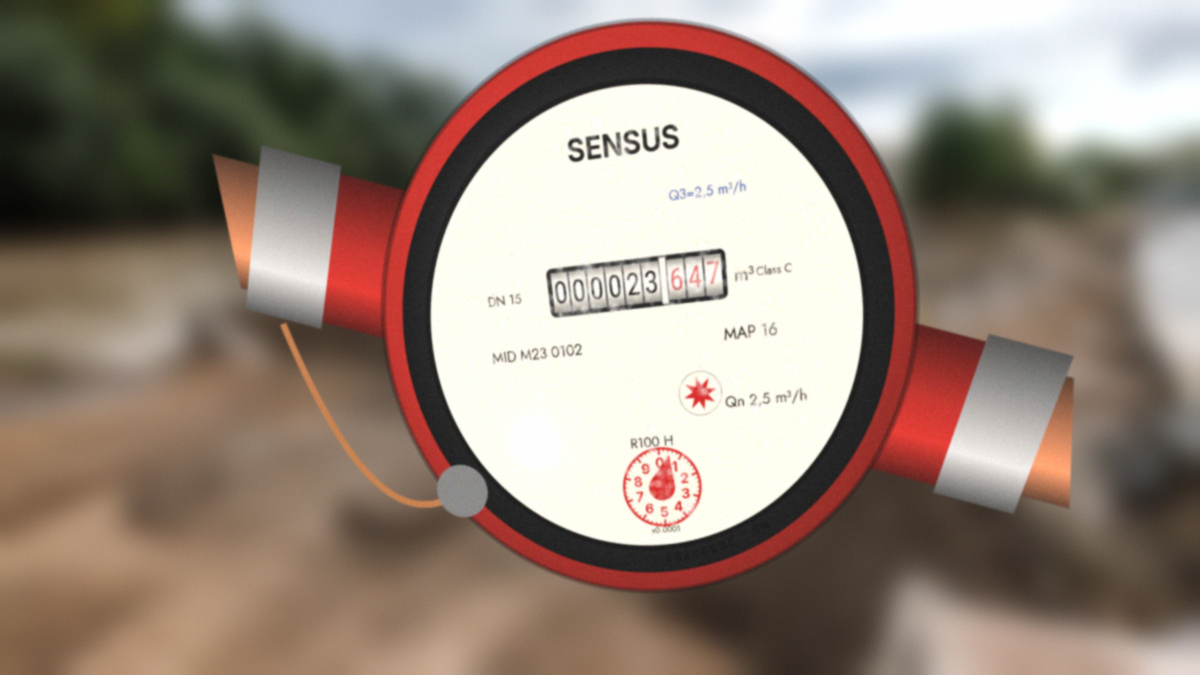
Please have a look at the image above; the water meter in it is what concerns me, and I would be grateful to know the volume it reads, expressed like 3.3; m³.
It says 23.6470; m³
